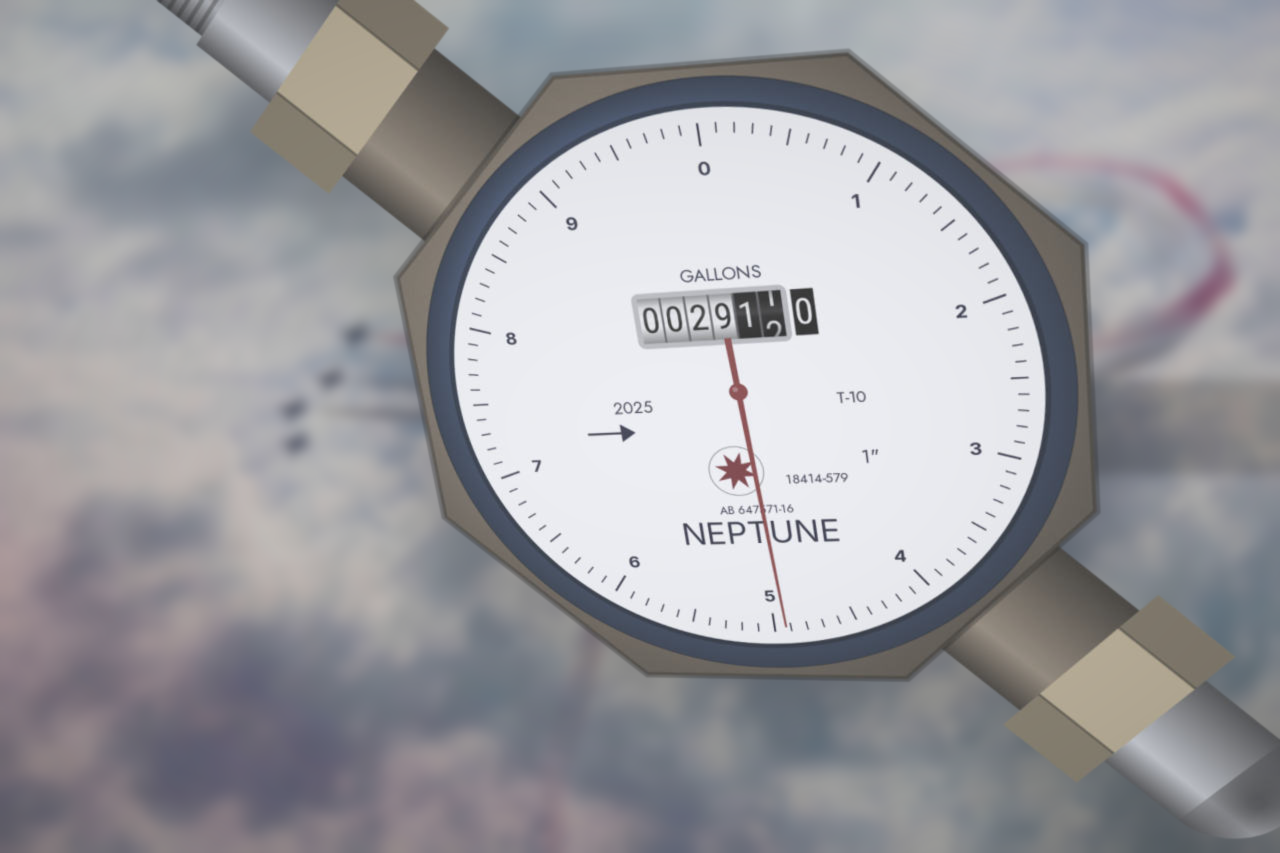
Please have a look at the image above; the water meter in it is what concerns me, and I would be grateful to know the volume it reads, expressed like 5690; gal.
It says 29114.9; gal
